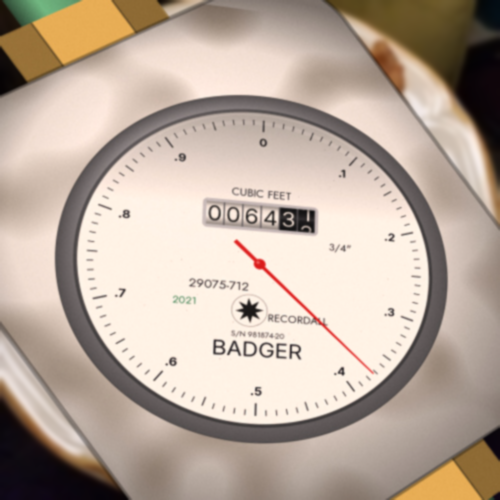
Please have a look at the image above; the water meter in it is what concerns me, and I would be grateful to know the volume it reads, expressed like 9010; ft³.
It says 6431.37; ft³
